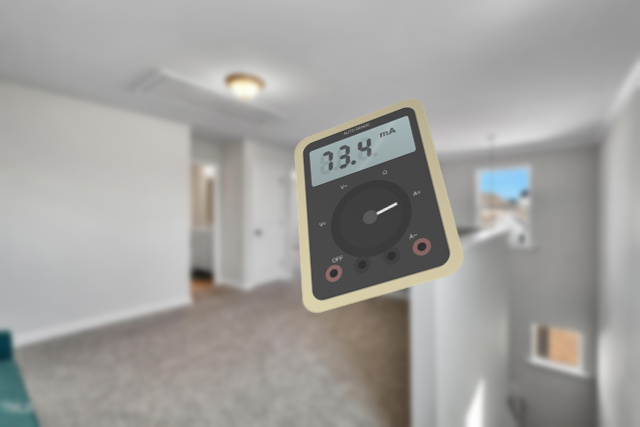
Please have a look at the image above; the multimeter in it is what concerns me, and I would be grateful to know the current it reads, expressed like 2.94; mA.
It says 73.4; mA
